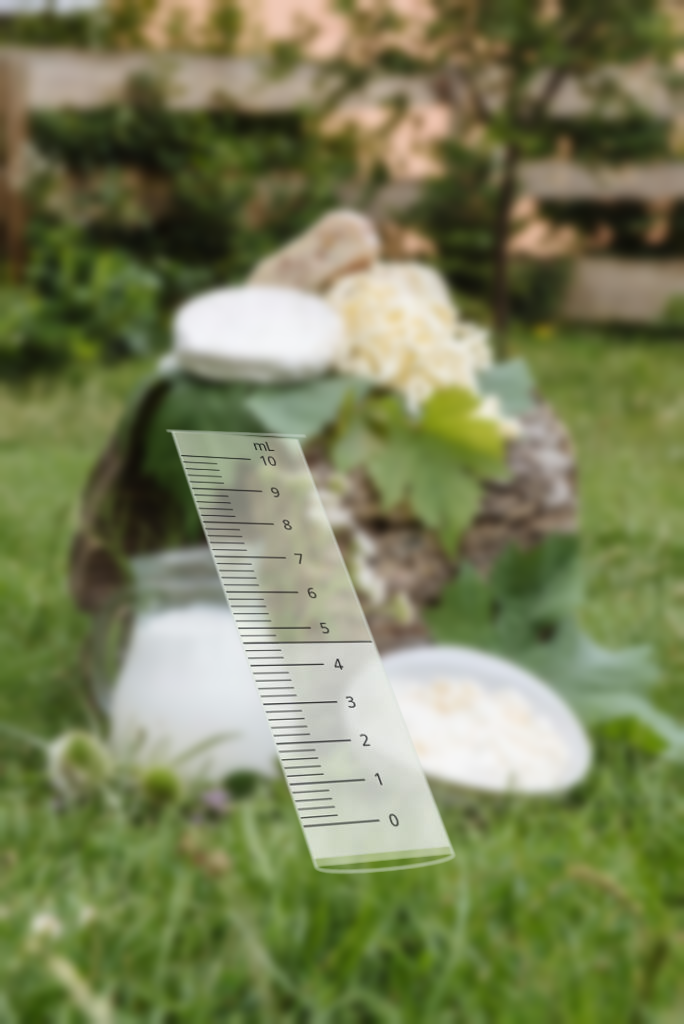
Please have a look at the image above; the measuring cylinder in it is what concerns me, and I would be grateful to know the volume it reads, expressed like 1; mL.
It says 4.6; mL
